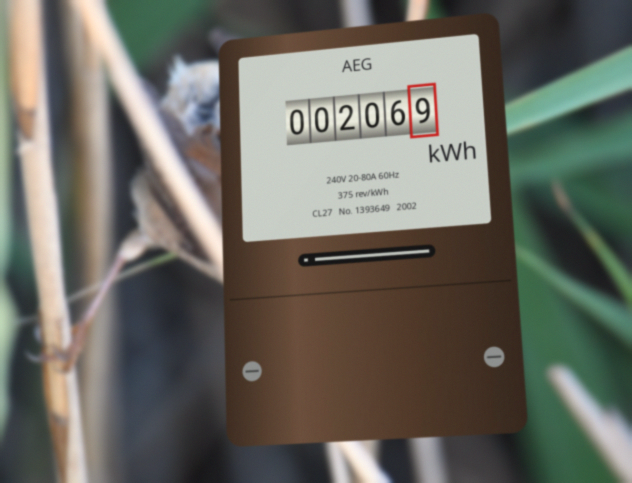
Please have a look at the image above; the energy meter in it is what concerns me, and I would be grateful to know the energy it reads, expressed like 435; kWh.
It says 206.9; kWh
